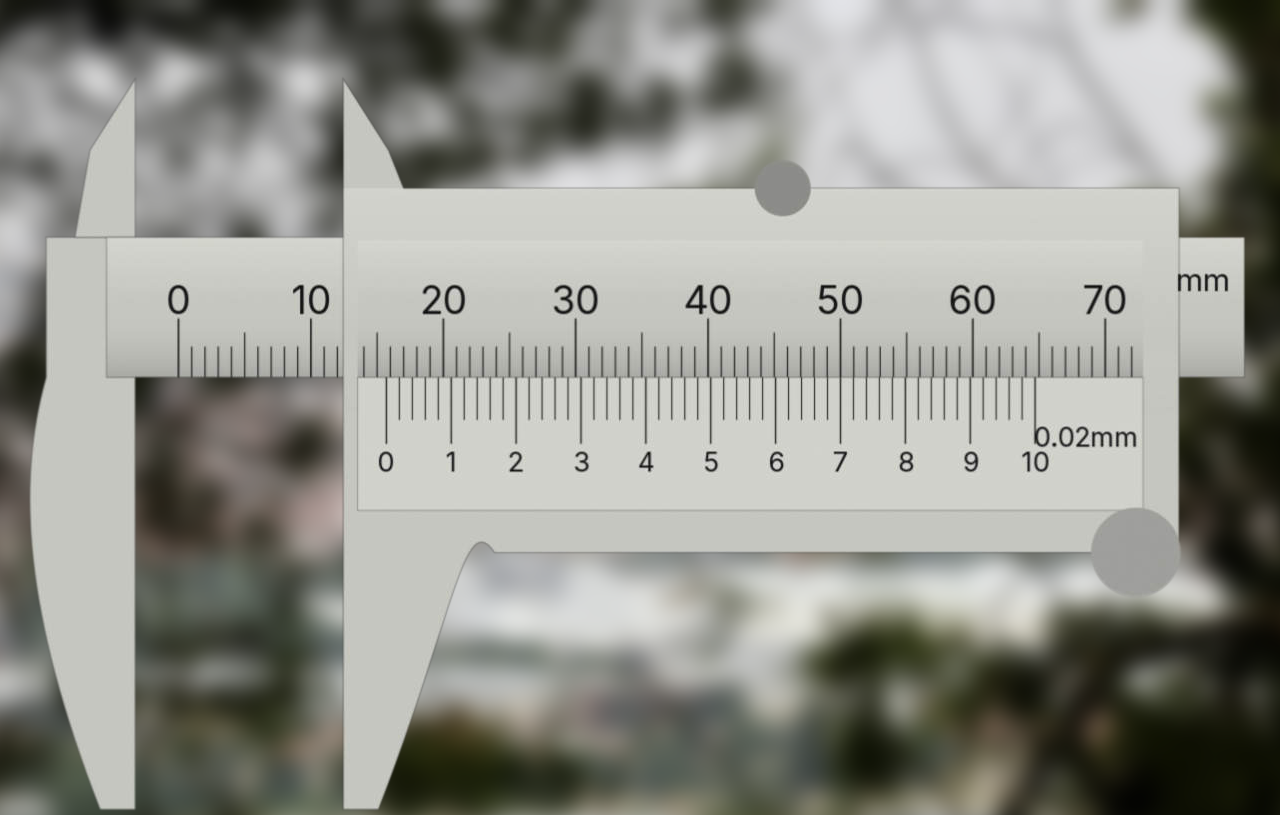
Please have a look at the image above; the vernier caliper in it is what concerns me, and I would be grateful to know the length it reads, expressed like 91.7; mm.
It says 15.7; mm
